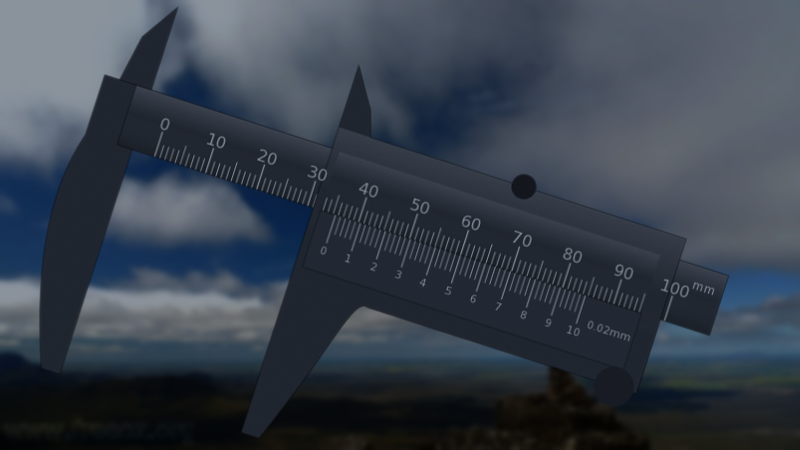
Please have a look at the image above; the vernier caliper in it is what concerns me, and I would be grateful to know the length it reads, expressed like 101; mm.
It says 35.5; mm
